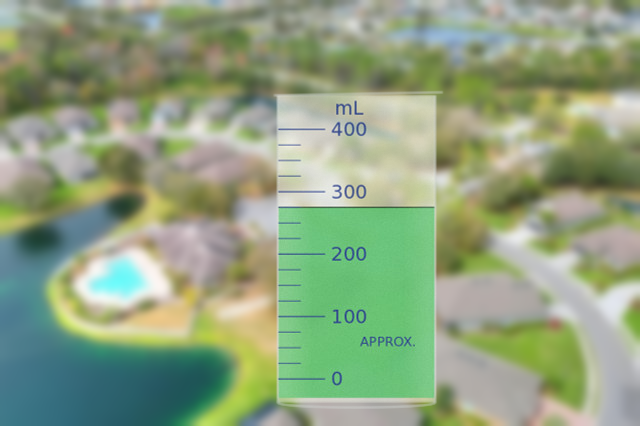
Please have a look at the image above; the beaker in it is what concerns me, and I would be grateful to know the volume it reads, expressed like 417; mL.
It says 275; mL
